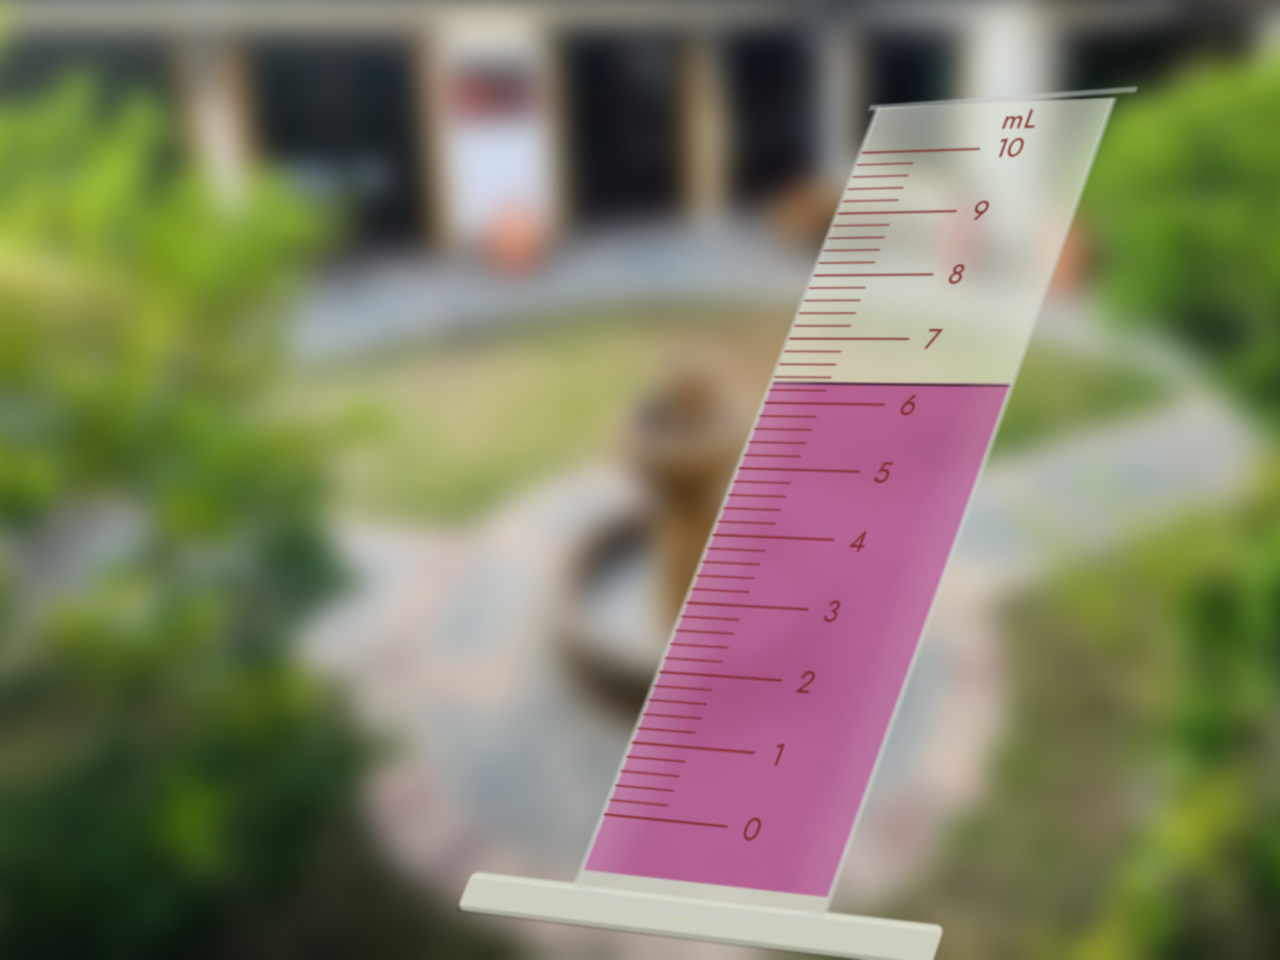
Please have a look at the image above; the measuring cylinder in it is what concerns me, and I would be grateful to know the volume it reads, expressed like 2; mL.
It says 6.3; mL
